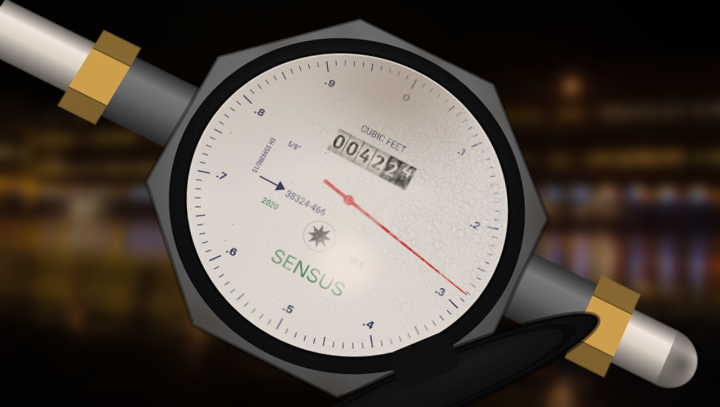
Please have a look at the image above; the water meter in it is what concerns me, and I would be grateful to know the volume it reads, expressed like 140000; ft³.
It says 4224.28; ft³
